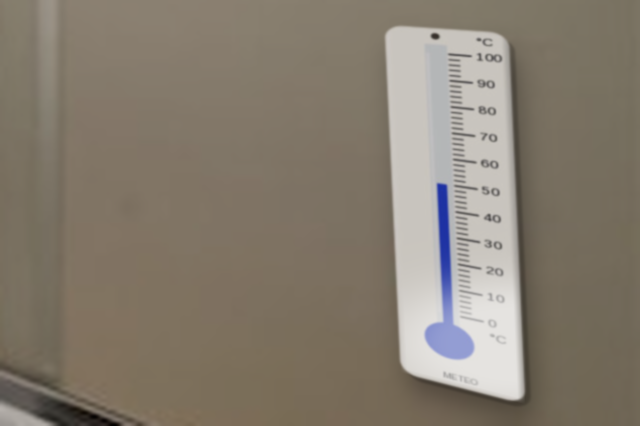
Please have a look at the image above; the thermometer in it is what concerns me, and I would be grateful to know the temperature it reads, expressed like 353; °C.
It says 50; °C
